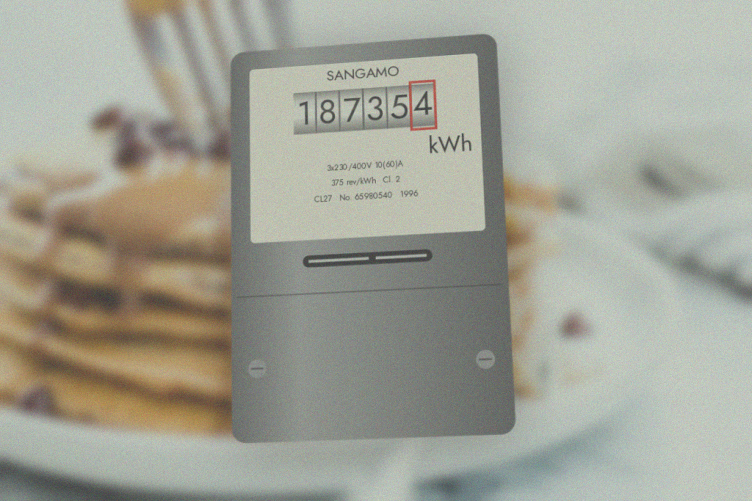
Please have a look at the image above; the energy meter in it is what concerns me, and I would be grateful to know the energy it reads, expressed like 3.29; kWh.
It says 18735.4; kWh
